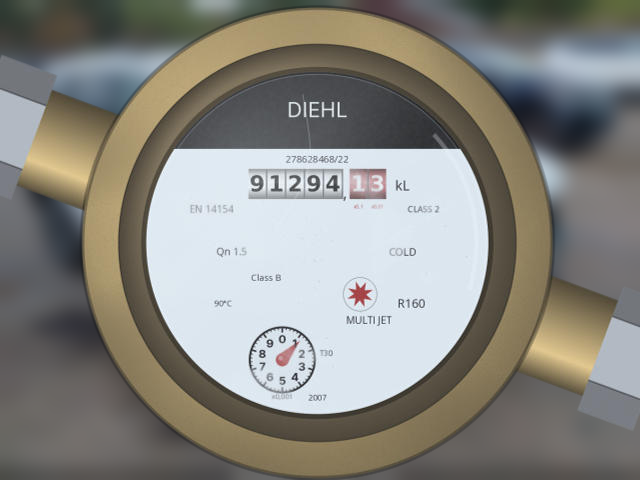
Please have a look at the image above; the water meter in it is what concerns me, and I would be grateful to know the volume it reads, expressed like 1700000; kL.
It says 91294.131; kL
